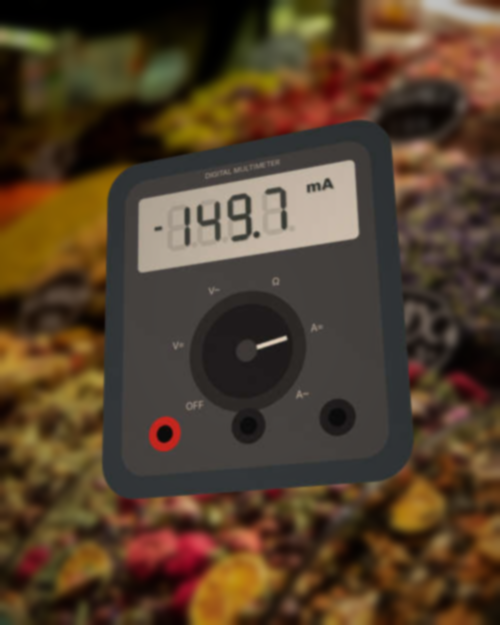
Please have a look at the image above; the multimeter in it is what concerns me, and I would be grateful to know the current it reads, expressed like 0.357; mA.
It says -149.7; mA
